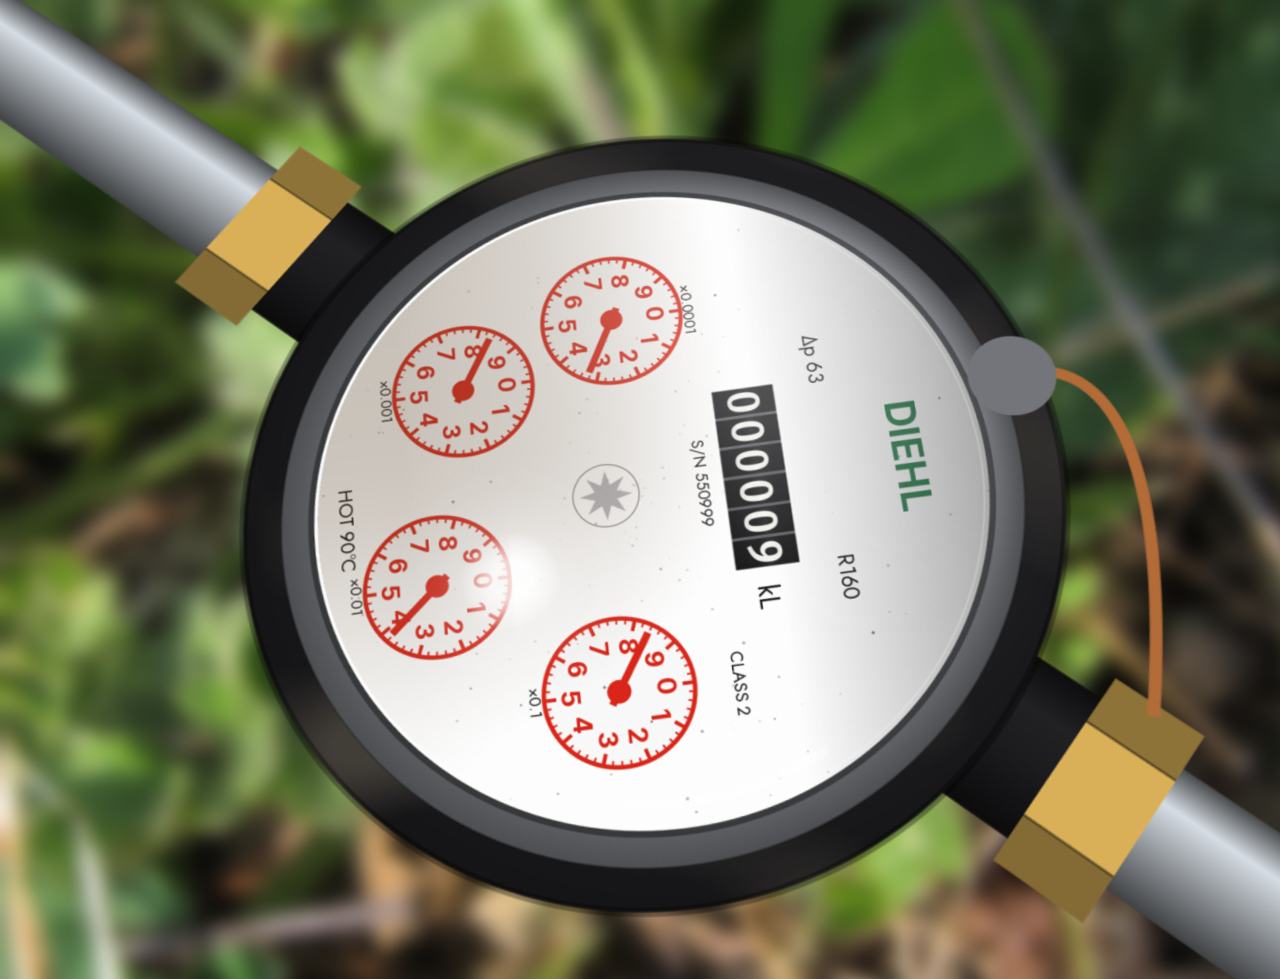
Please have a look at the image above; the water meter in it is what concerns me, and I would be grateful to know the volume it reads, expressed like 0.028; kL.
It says 9.8383; kL
